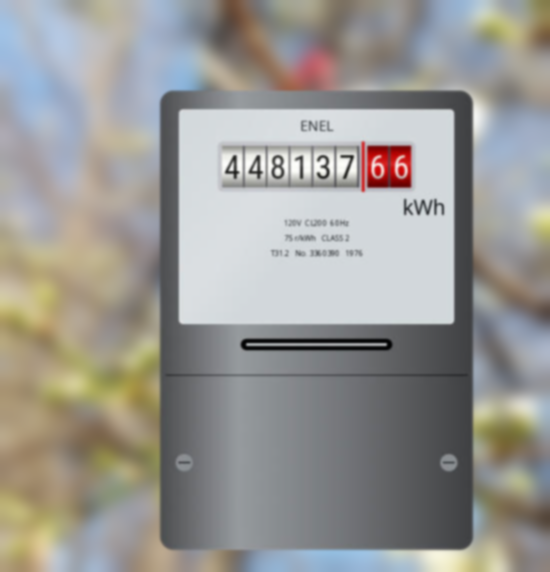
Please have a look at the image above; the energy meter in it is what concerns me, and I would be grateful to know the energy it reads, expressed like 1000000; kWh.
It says 448137.66; kWh
